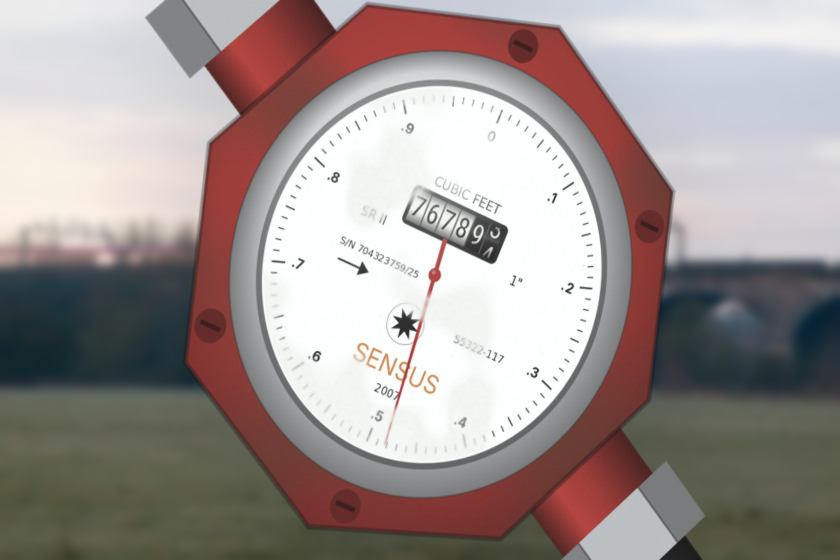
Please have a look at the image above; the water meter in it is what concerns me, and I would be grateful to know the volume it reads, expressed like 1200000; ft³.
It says 767893.48; ft³
